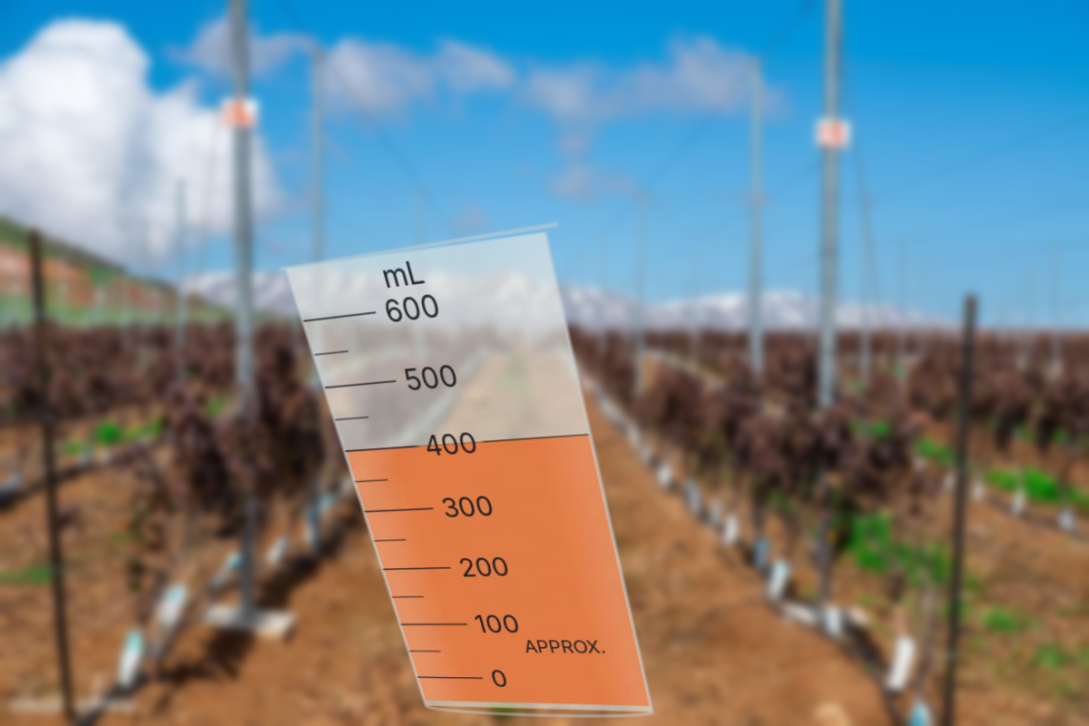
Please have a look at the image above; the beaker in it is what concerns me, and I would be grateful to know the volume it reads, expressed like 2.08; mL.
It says 400; mL
